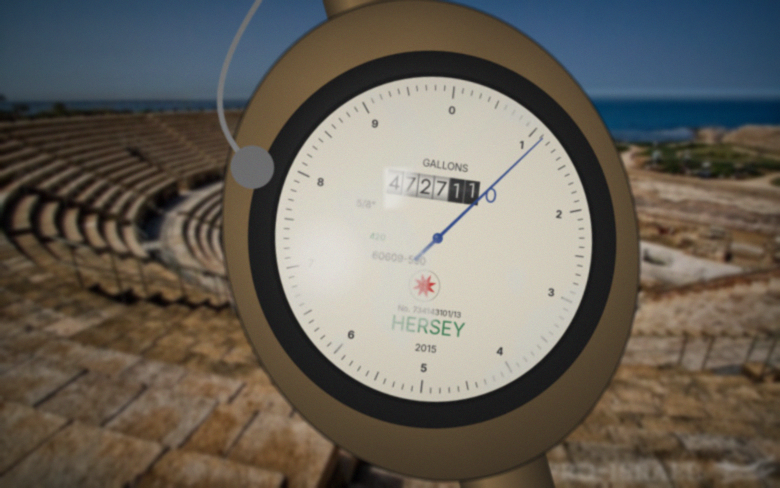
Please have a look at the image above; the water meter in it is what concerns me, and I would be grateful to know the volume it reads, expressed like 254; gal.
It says 4727111.1; gal
